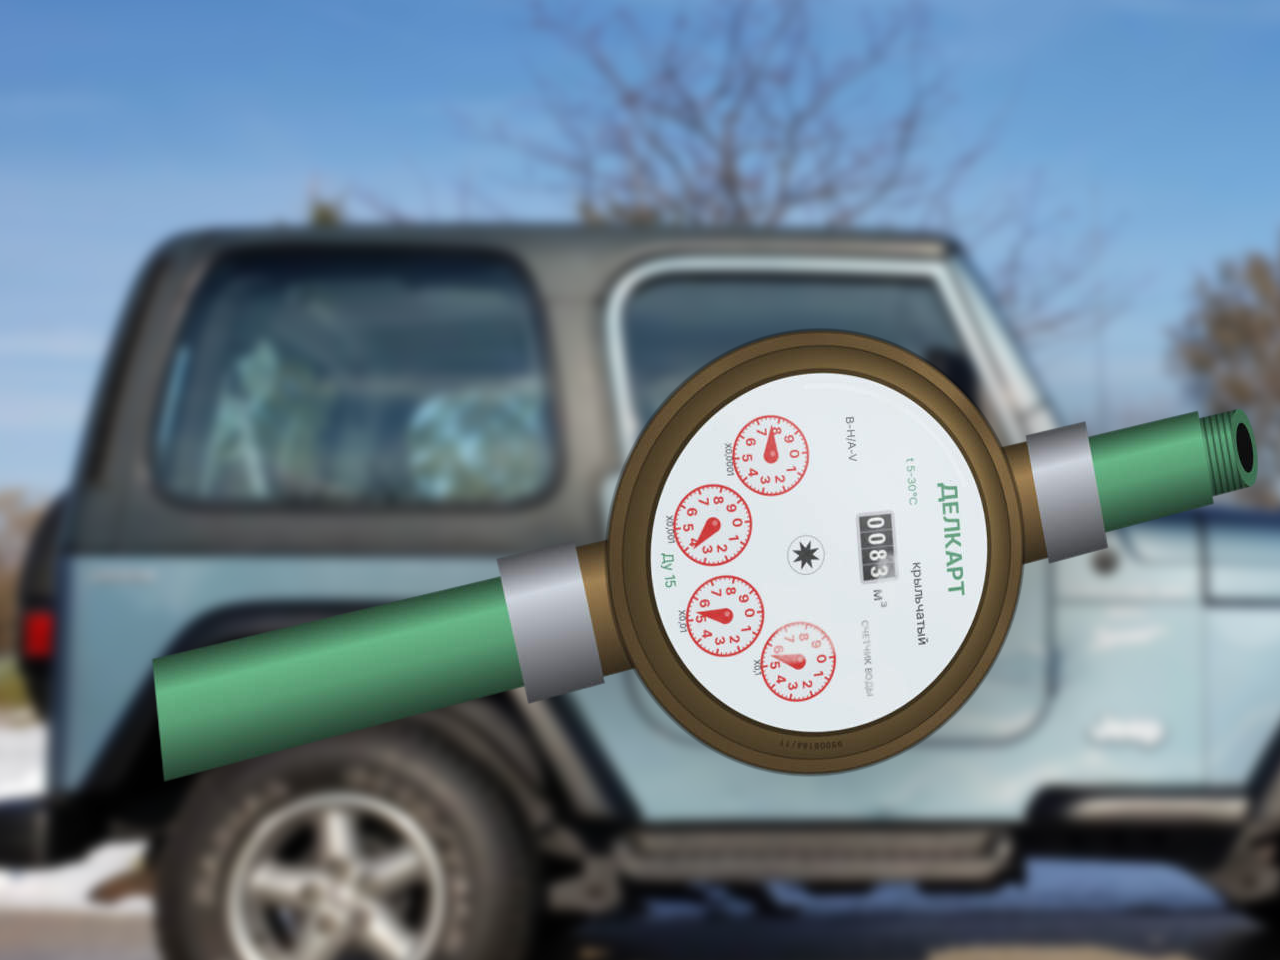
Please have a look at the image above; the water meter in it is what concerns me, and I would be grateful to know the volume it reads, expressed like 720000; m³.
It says 83.5537; m³
